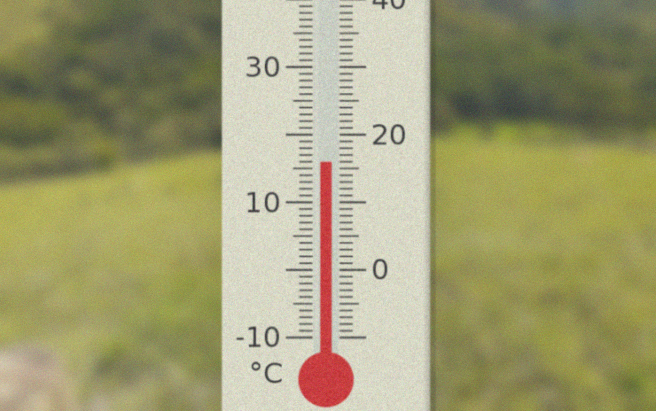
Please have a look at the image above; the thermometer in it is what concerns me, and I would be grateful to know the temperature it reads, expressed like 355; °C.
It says 16; °C
